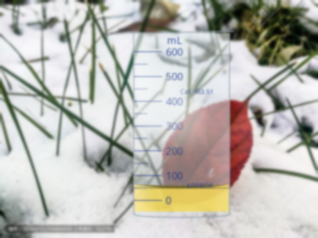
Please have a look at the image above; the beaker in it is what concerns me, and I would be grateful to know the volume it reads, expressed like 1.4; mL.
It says 50; mL
